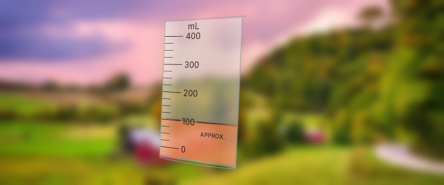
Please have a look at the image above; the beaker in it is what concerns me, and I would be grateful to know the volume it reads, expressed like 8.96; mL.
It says 100; mL
